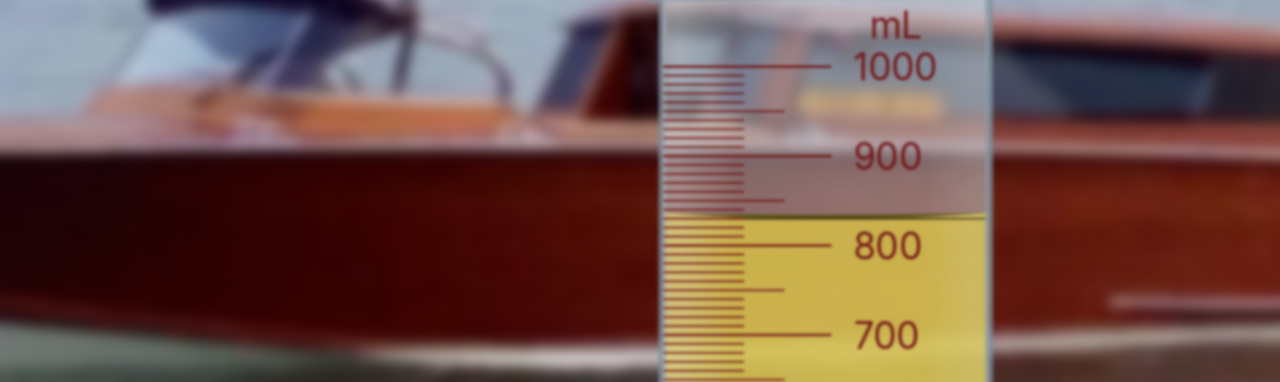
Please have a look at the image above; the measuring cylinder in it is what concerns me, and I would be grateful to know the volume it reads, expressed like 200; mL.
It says 830; mL
